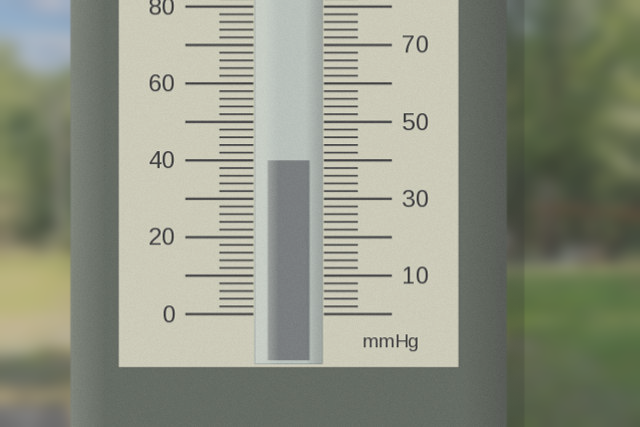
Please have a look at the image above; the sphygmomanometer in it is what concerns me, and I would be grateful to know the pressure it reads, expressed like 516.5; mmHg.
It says 40; mmHg
